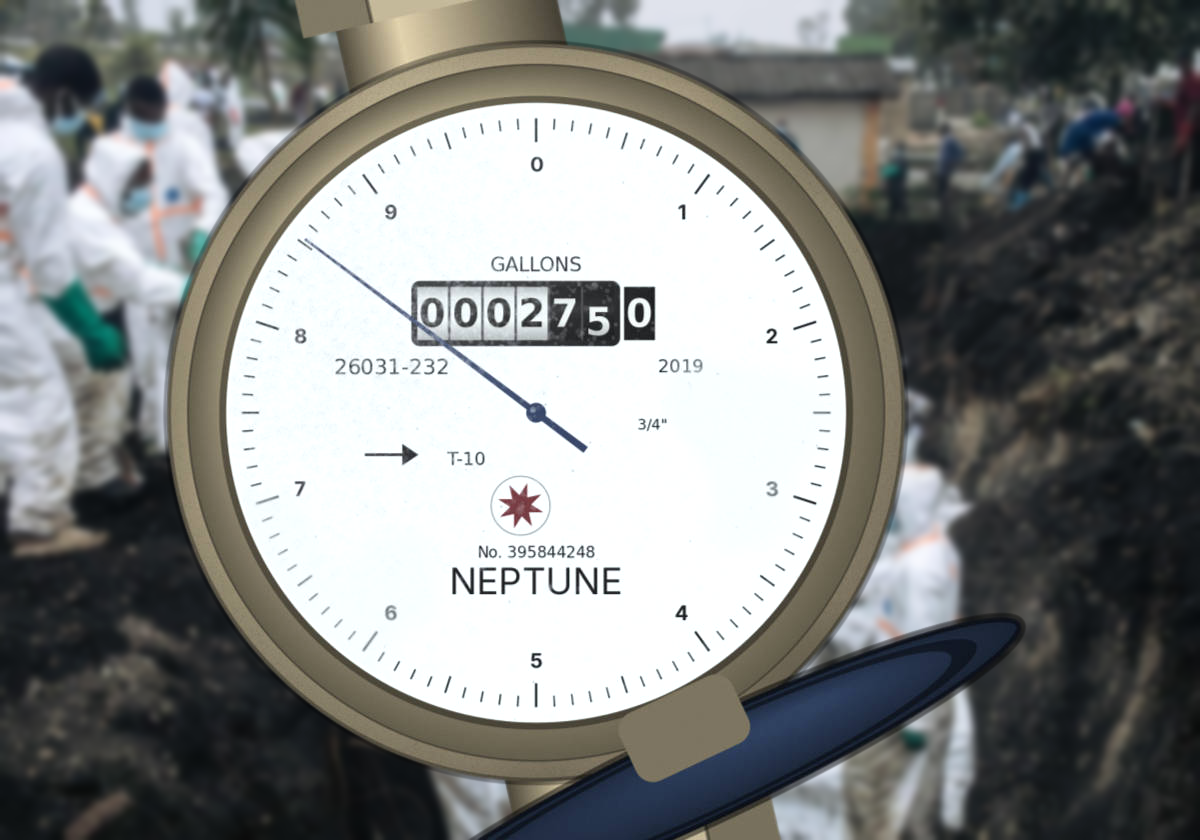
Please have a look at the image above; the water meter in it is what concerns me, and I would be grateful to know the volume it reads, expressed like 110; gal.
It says 2748.5; gal
